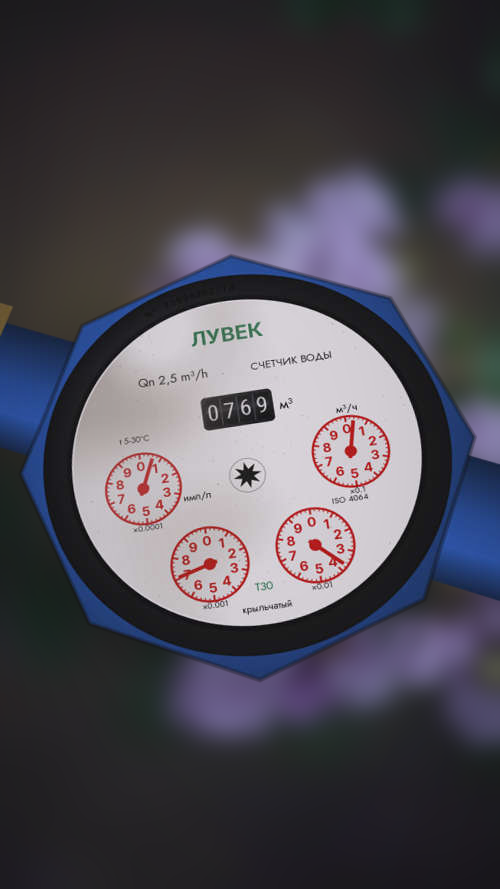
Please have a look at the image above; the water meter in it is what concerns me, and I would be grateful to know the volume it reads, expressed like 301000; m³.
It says 769.0370; m³
